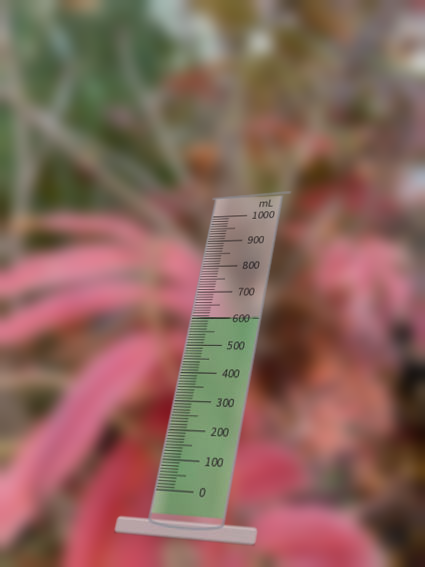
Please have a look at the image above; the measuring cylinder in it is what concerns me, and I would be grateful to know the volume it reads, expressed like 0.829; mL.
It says 600; mL
